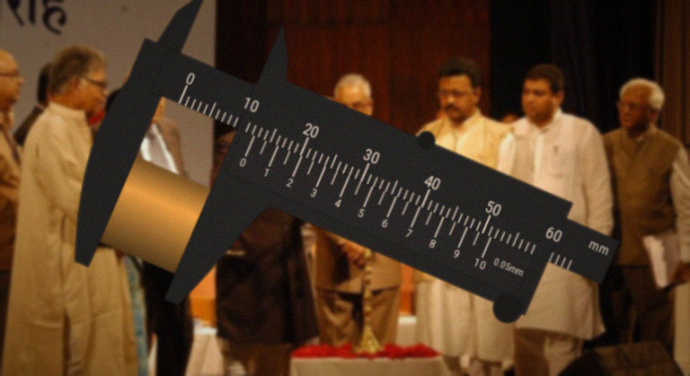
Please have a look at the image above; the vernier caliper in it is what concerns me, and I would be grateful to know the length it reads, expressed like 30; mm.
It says 12.4; mm
